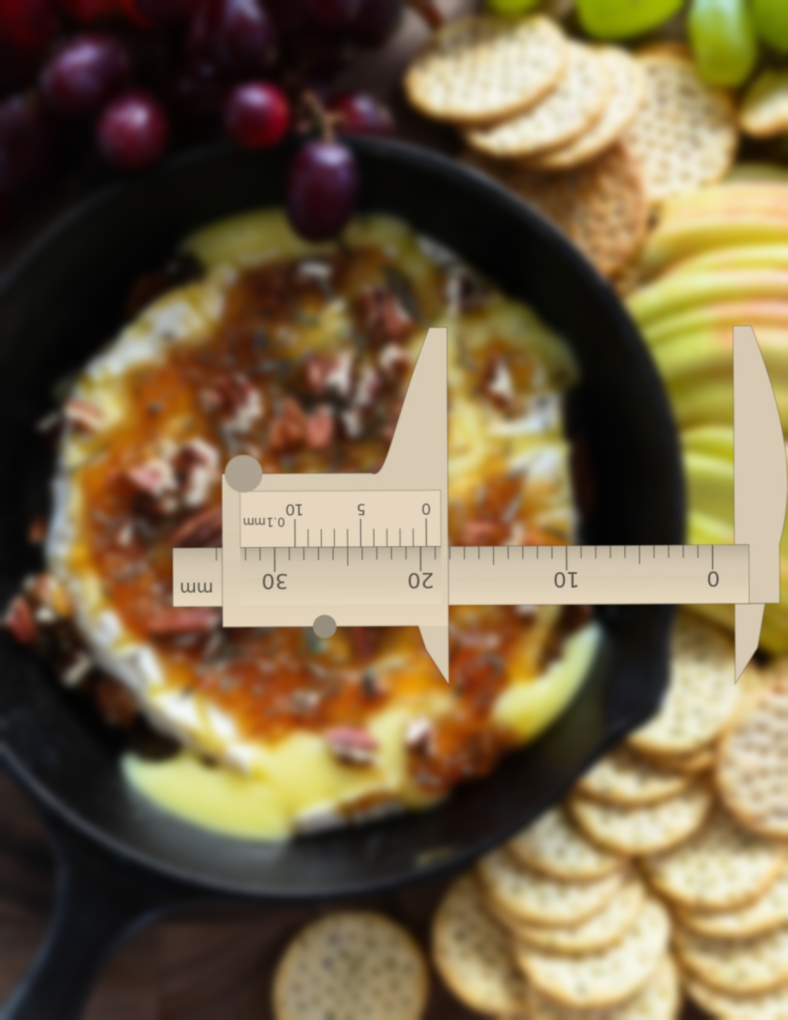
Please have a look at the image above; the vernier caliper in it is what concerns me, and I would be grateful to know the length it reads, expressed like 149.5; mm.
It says 19.6; mm
